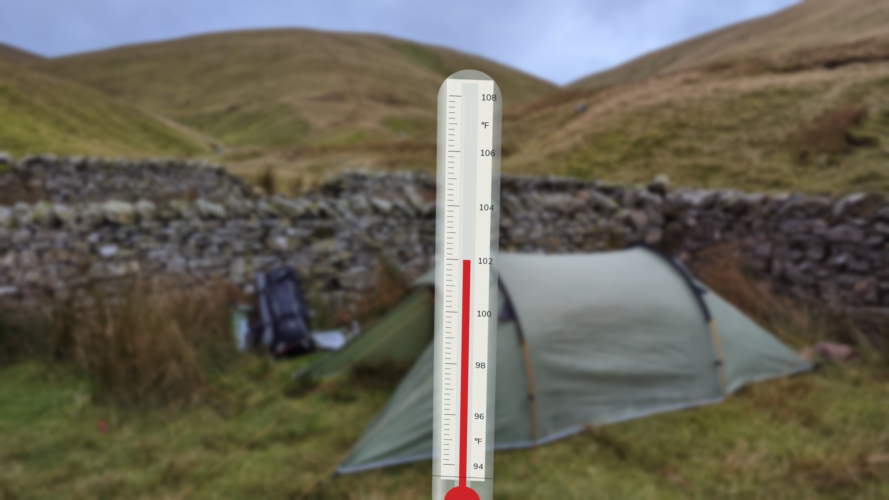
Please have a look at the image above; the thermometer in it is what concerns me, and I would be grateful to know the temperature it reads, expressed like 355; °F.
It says 102; °F
